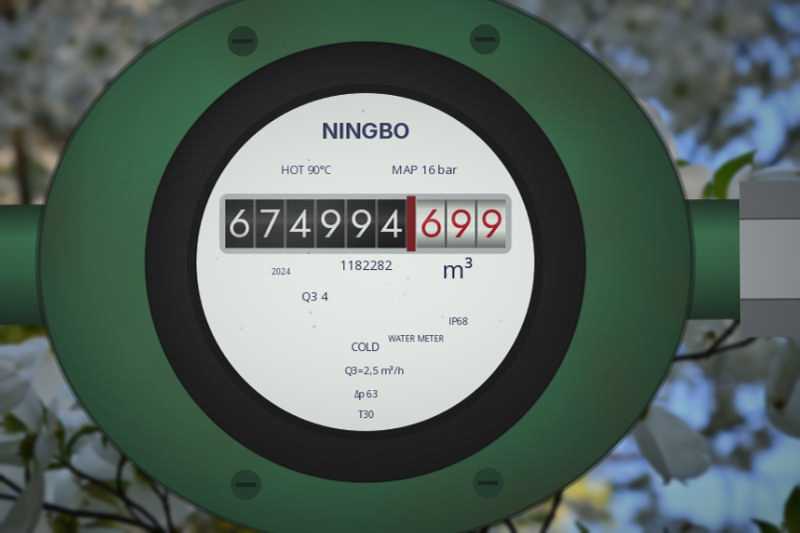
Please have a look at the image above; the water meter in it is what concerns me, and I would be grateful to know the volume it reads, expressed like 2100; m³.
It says 674994.699; m³
